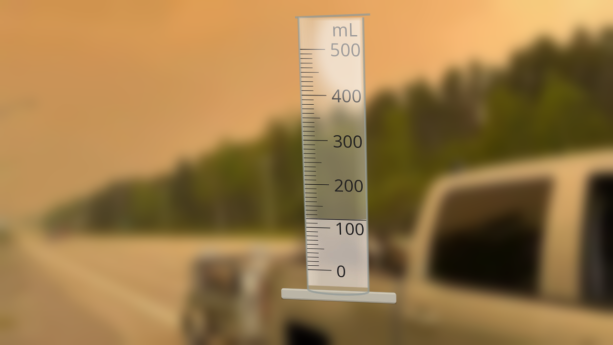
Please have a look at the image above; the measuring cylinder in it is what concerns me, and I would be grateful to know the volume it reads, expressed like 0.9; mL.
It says 120; mL
